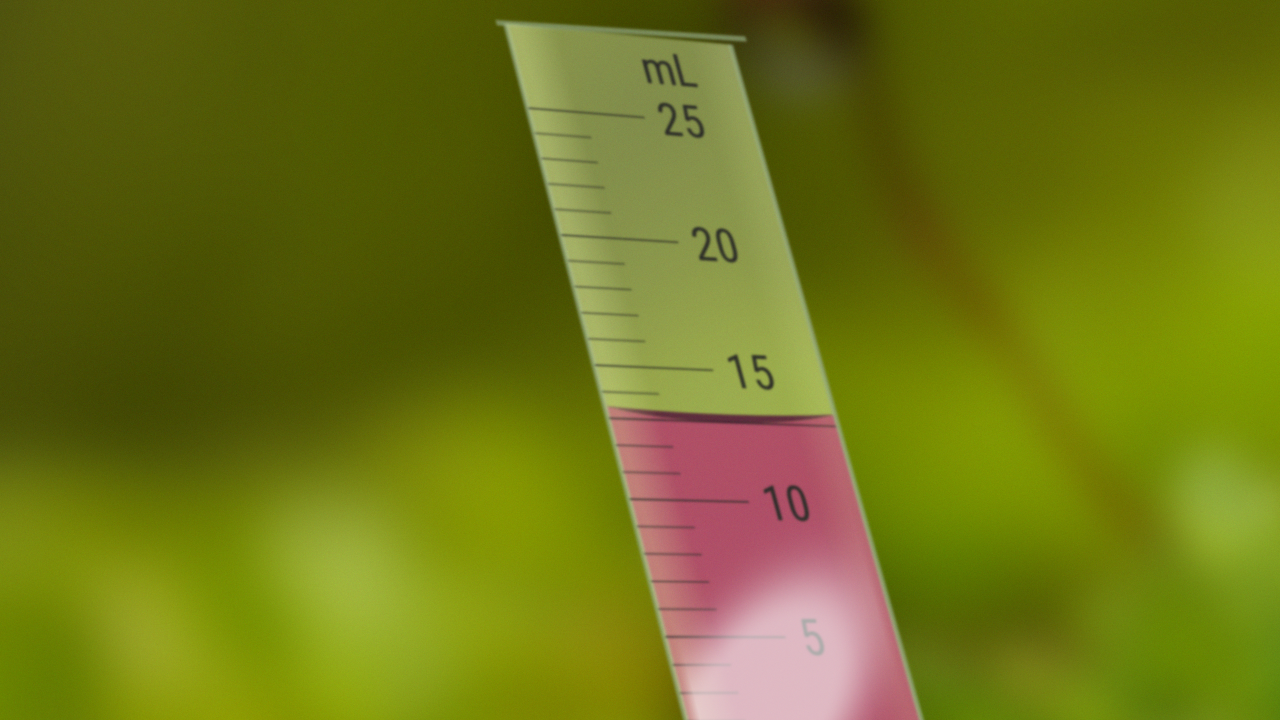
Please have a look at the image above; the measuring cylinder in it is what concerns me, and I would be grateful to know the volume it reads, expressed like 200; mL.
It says 13; mL
